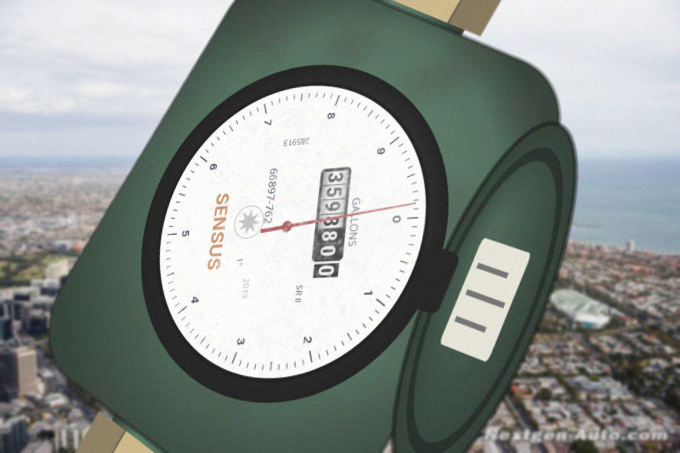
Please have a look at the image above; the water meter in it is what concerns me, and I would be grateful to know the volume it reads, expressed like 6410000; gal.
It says 3598799.8; gal
